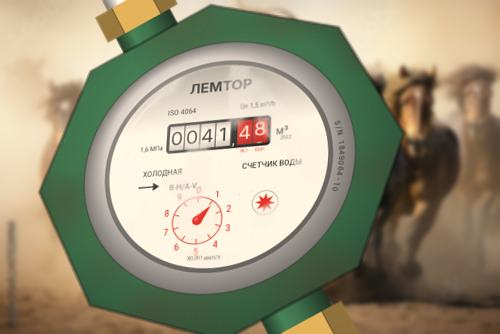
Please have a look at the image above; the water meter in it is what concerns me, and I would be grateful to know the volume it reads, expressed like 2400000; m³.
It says 41.481; m³
